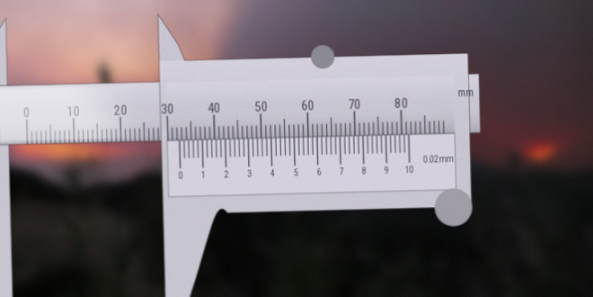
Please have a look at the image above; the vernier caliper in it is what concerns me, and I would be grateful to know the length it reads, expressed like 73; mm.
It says 32.5; mm
